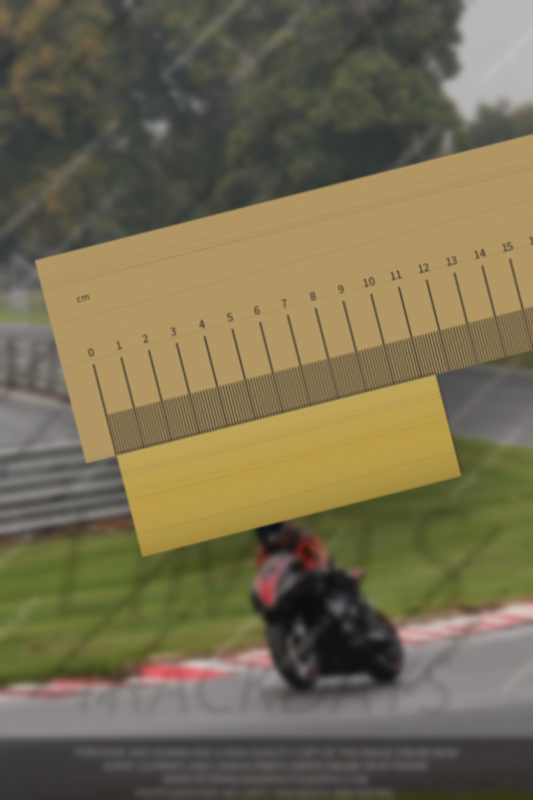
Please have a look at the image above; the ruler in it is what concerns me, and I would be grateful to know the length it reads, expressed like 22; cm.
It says 11.5; cm
